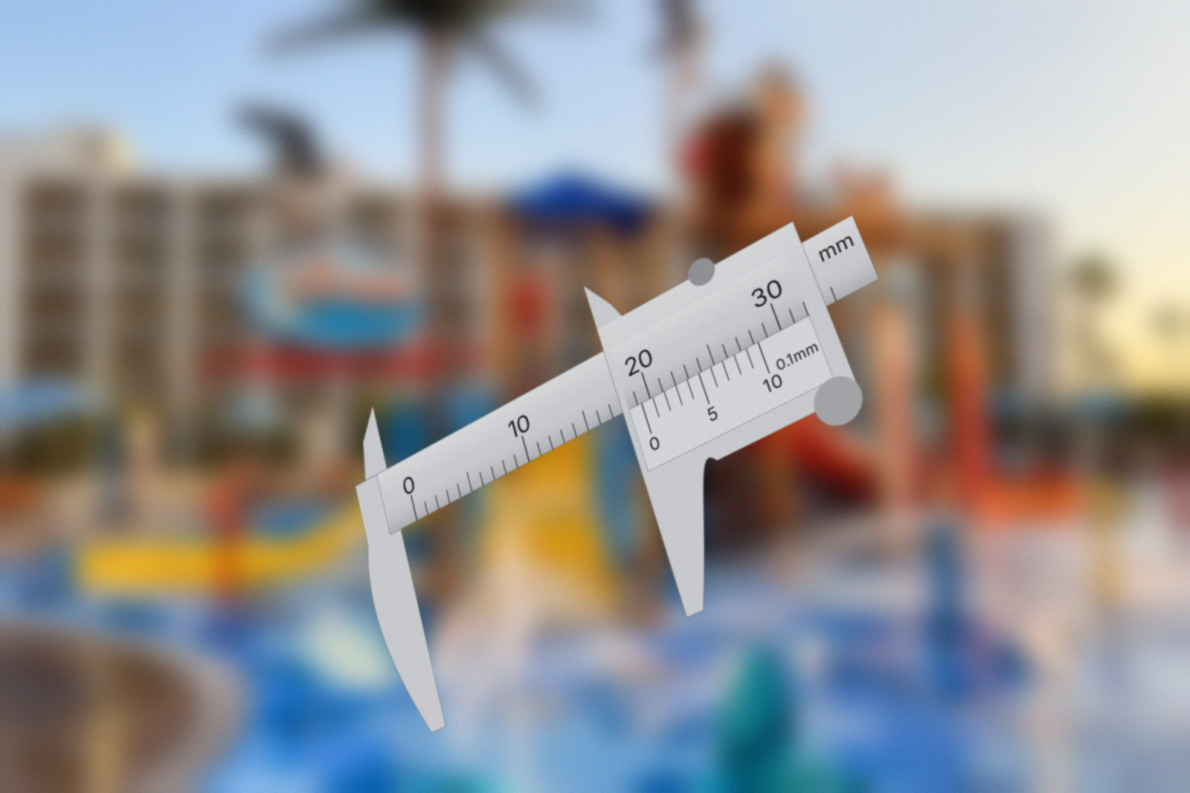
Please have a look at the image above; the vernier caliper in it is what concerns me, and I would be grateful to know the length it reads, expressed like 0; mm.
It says 19.3; mm
